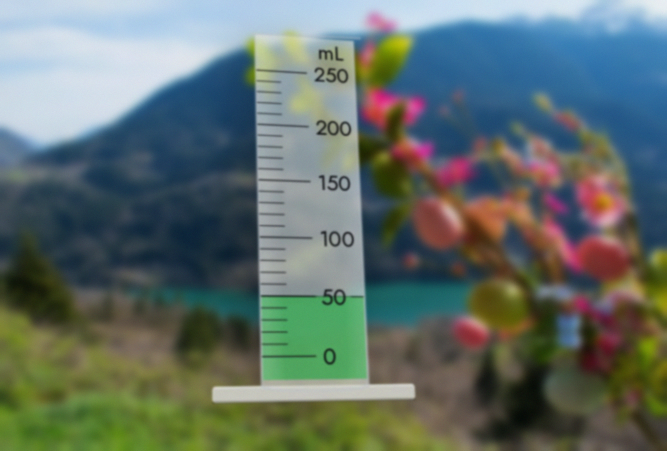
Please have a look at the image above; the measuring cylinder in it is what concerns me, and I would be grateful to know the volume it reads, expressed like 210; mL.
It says 50; mL
